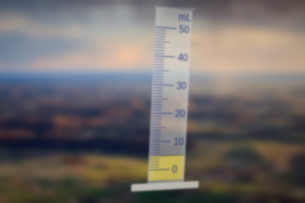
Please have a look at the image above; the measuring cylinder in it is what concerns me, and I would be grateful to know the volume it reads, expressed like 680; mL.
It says 5; mL
